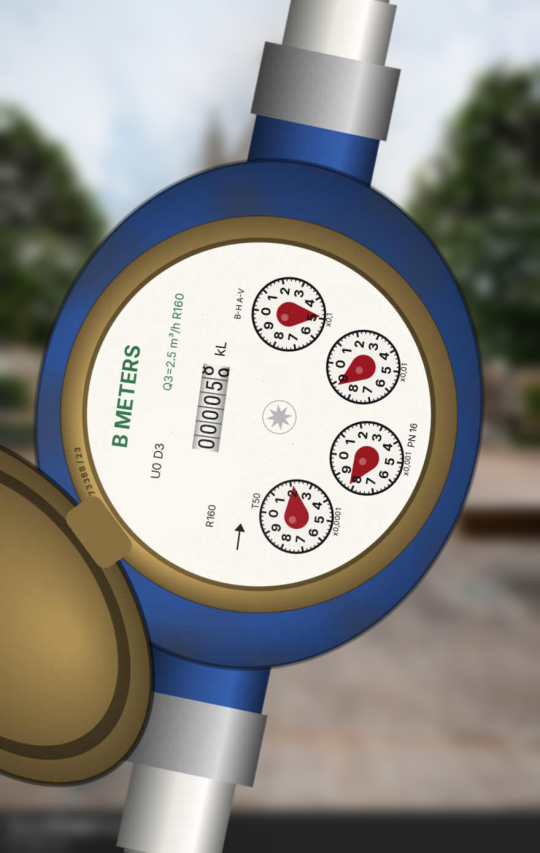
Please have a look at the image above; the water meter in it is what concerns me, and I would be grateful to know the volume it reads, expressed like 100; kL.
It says 58.4882; kL
